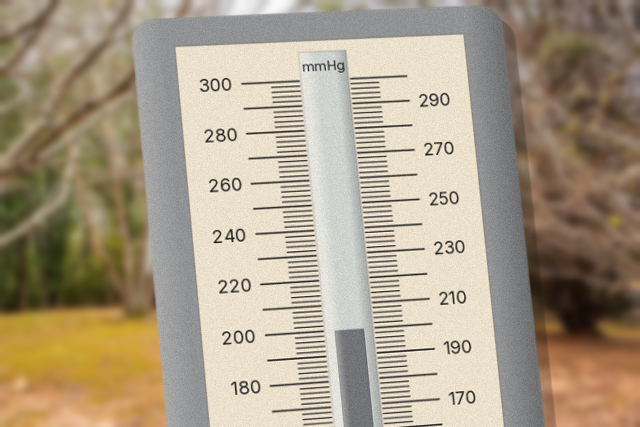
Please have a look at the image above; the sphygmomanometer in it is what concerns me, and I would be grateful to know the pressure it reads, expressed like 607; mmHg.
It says 200; mmHg
